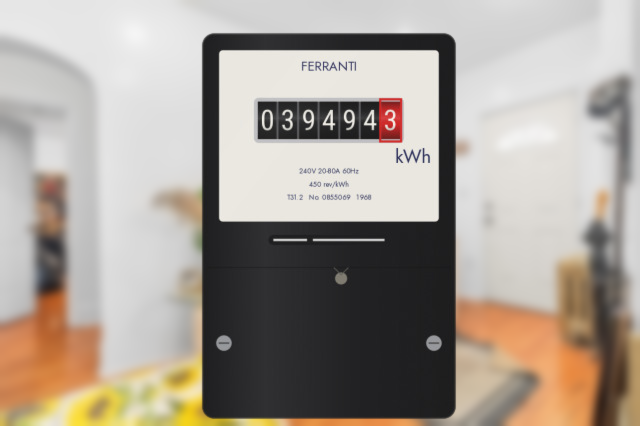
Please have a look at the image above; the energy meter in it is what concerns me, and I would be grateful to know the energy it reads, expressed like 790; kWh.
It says 39494.3; kWh
